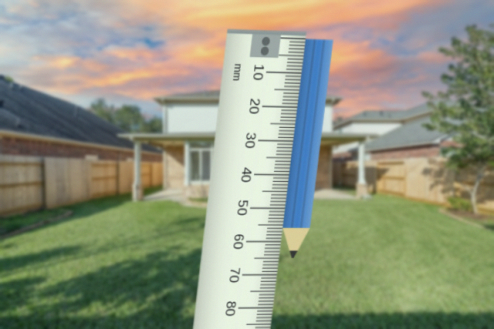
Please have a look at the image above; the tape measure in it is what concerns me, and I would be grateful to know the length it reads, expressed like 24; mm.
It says 65; mm
